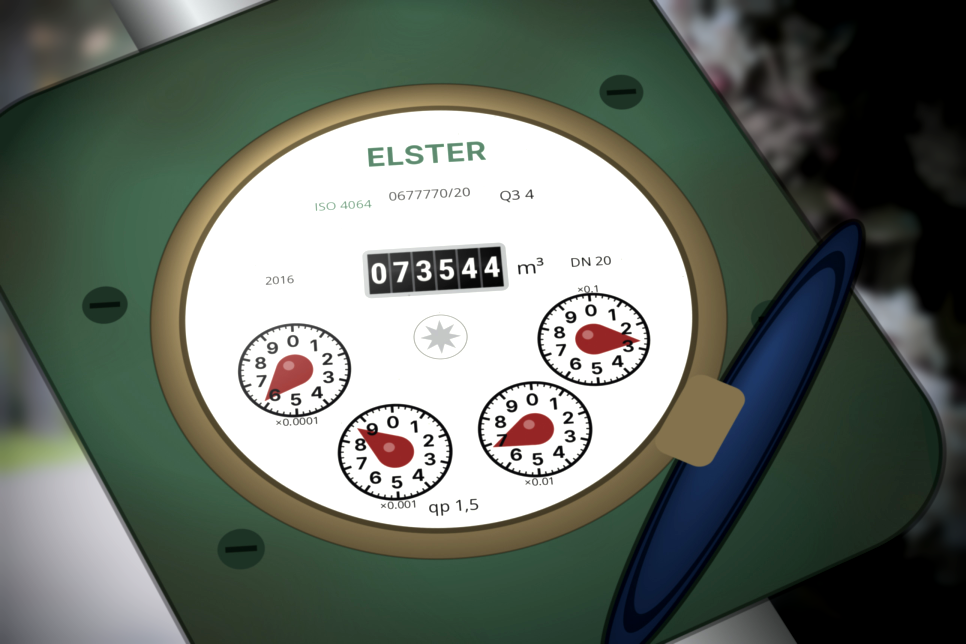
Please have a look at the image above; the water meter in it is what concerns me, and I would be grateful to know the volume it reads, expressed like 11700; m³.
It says 73544.2686; m³
